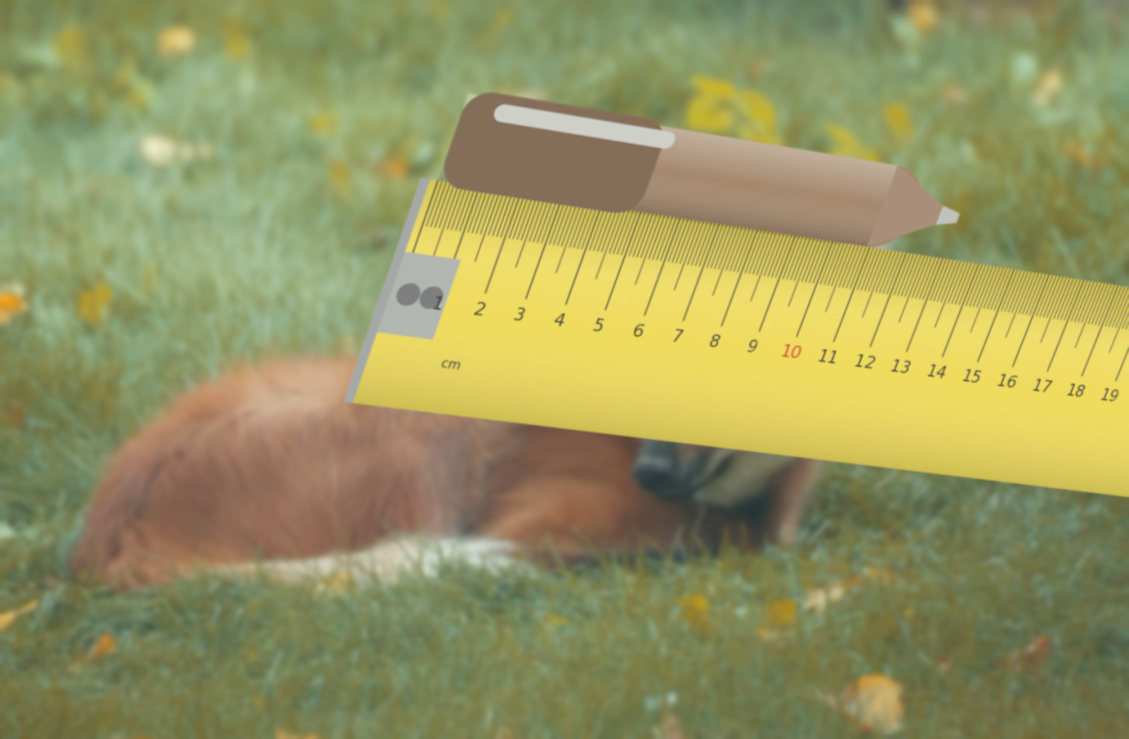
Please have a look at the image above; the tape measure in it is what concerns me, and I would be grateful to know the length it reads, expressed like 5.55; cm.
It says 13; cm
